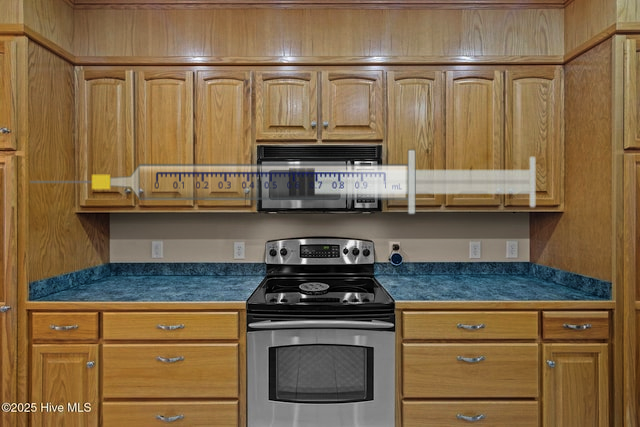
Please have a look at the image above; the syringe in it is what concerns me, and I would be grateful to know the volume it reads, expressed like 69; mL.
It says 0.58; mL
